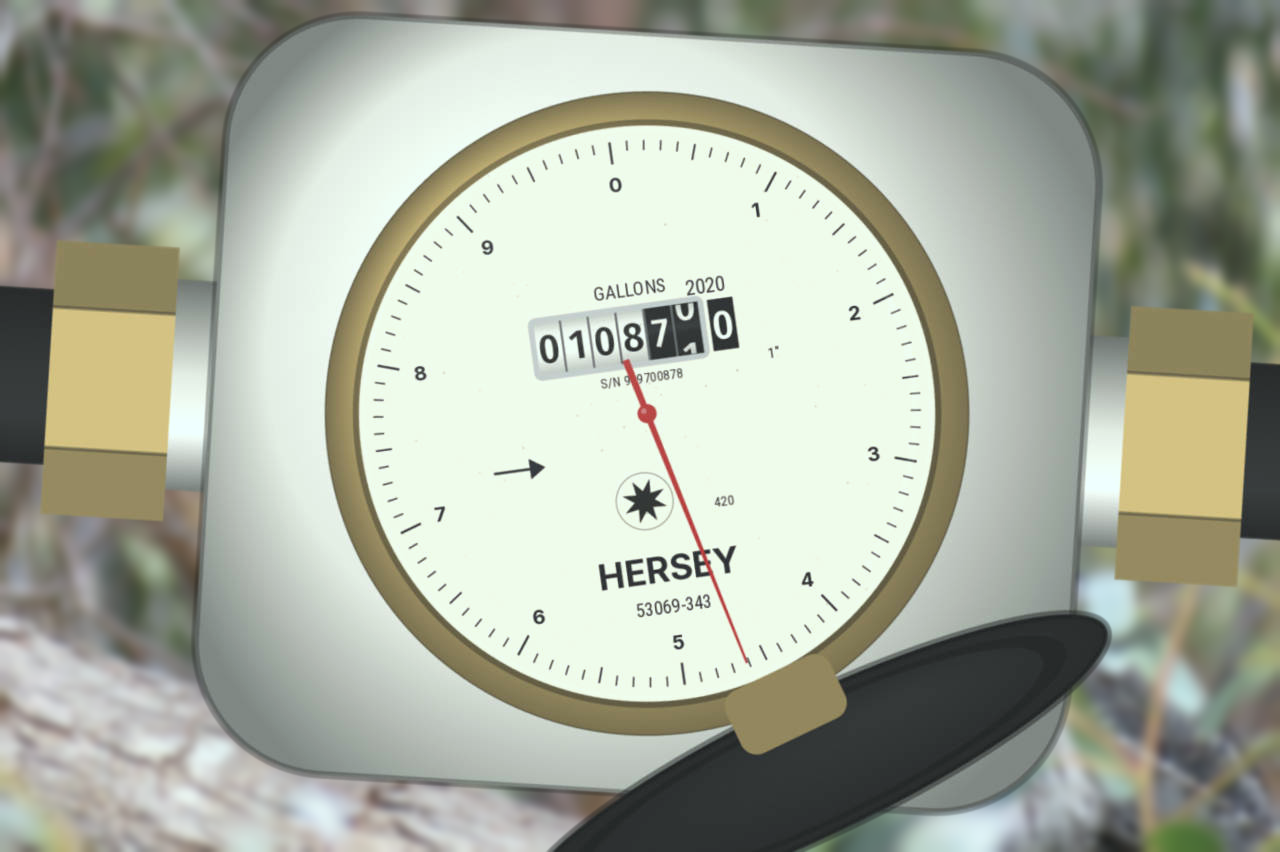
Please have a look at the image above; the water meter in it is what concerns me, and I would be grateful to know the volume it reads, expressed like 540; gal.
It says 108704.6; gal
